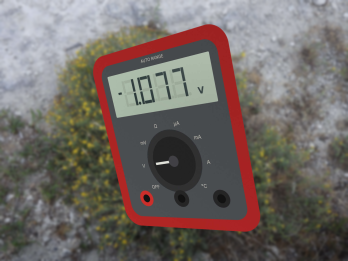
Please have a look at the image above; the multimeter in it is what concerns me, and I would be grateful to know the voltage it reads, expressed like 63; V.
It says -1.077; V
